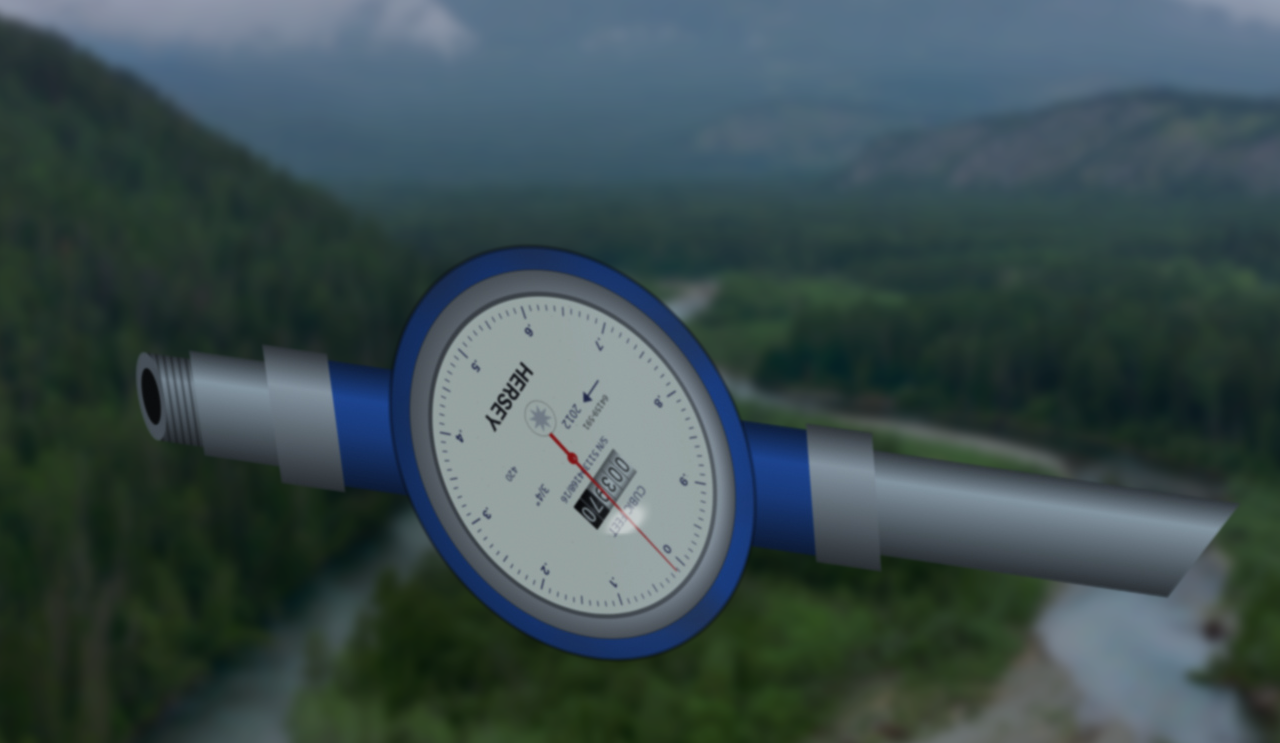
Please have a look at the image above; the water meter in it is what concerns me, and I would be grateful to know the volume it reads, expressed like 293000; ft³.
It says 3970.01; ft³
